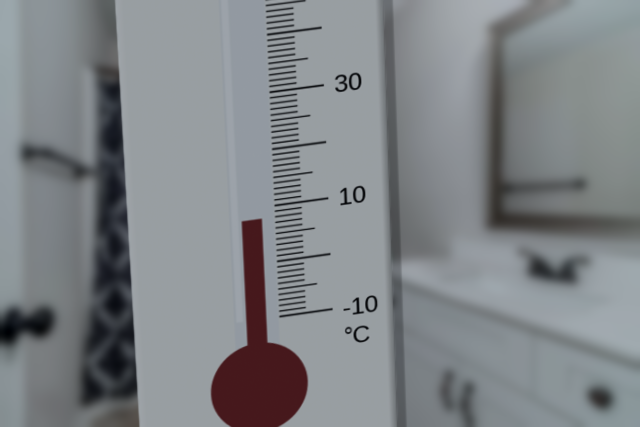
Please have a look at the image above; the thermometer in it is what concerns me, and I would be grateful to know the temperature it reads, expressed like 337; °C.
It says 8; °C
